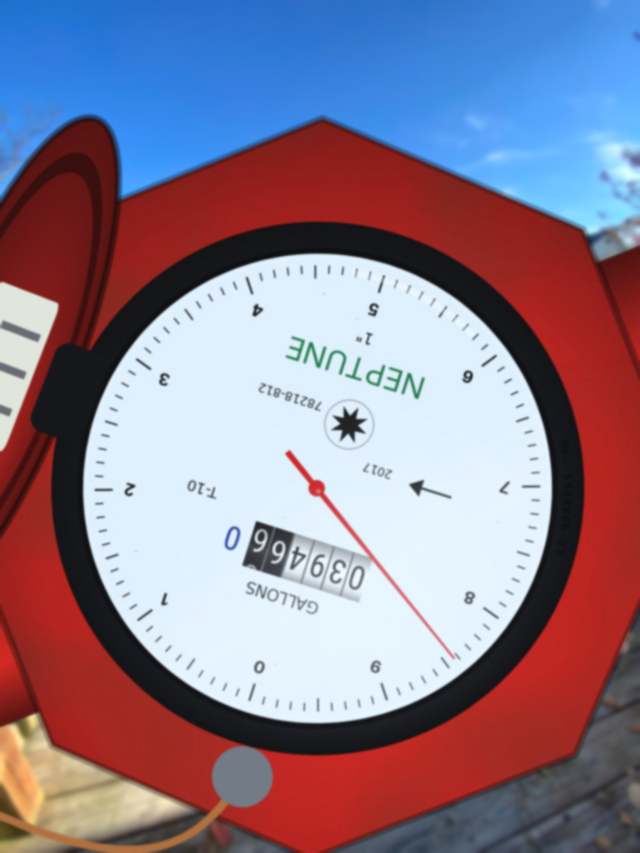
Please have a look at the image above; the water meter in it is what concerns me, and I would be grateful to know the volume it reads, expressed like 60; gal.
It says 394658.4; gal
